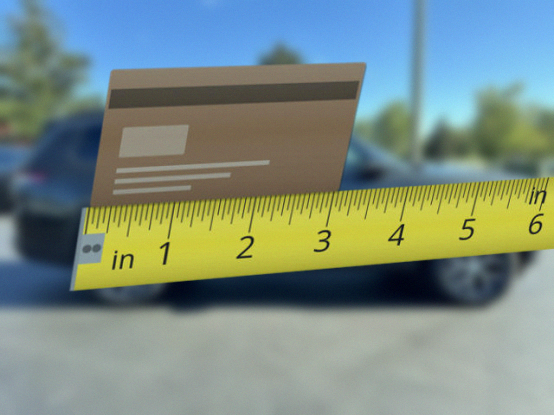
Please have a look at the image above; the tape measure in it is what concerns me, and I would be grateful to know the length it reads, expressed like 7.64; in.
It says 3.0625; in
